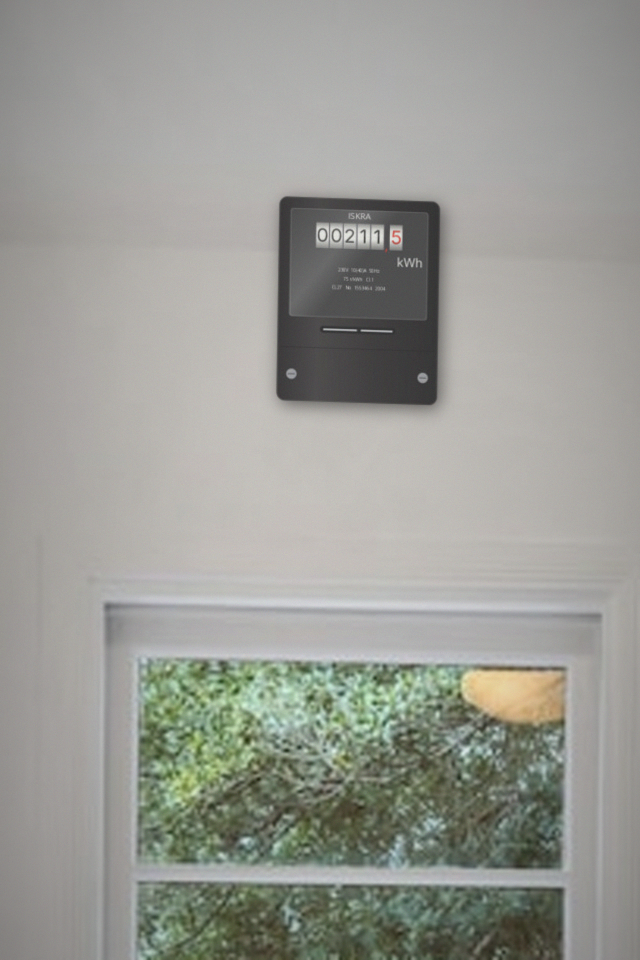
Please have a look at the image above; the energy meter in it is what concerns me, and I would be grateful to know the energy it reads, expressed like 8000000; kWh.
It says 211.5; kWh
